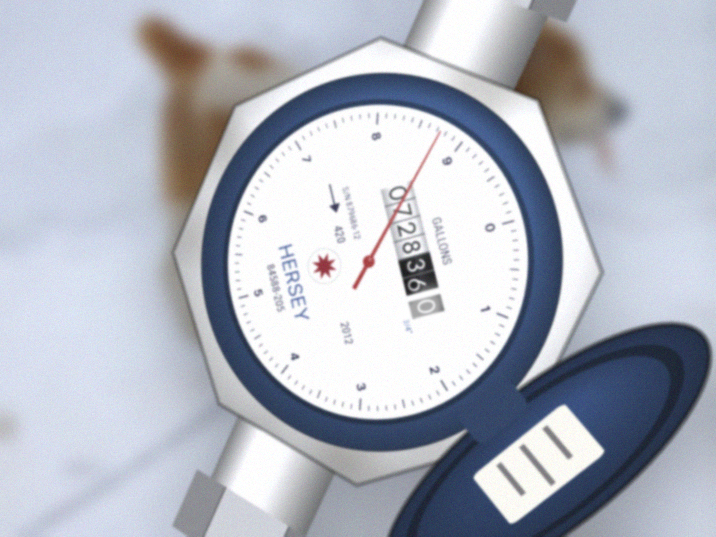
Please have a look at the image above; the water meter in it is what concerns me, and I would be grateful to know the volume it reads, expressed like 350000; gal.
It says 728358.7; gal
